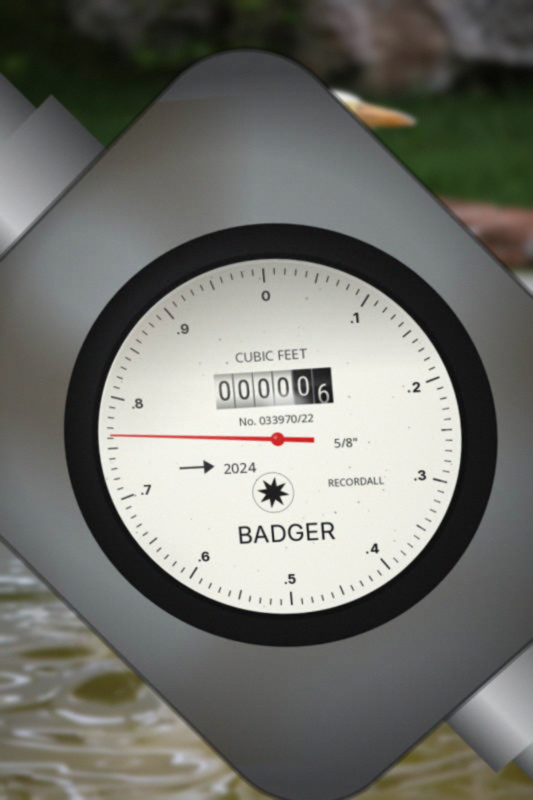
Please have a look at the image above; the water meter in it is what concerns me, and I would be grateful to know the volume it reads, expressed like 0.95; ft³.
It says 5.76; ft³
